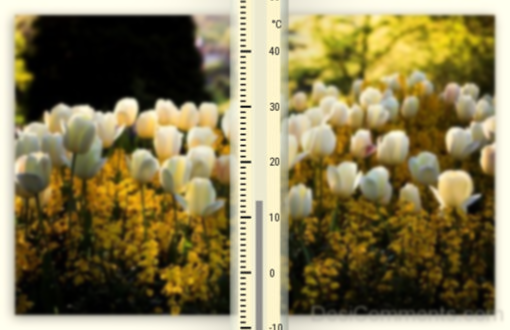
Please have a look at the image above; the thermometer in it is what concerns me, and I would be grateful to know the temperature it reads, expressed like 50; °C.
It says 13; °C
